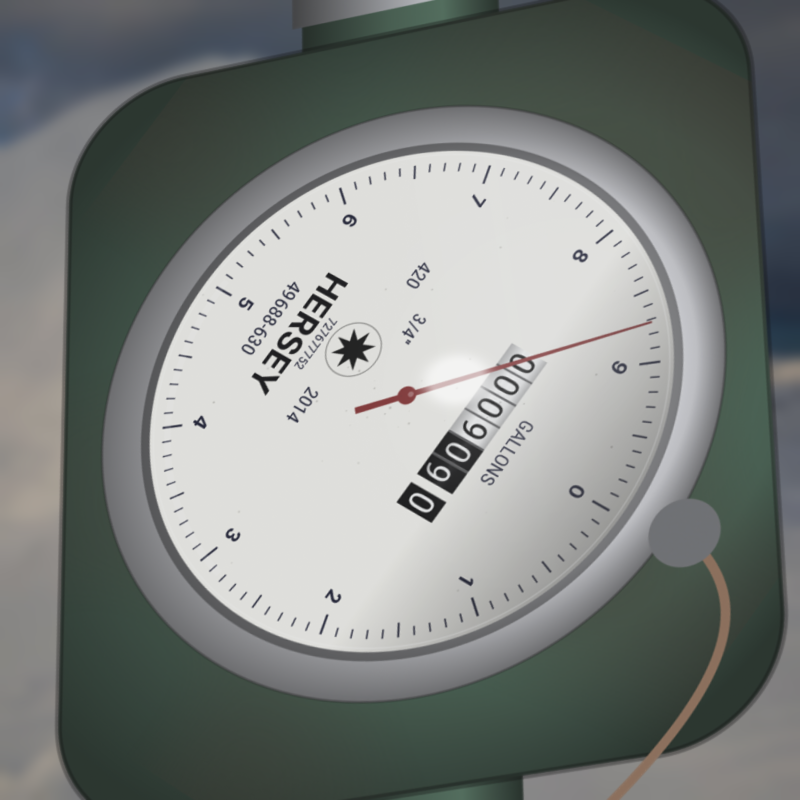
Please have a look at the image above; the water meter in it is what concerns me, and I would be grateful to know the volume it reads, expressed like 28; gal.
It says 9088.7; gal
